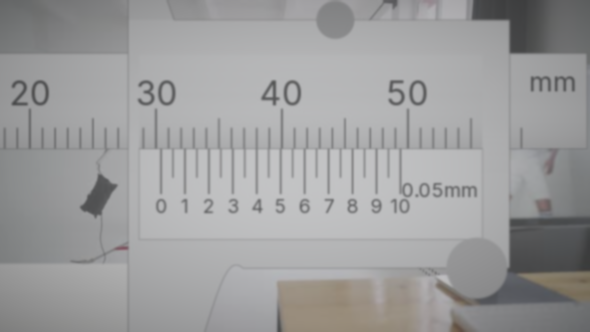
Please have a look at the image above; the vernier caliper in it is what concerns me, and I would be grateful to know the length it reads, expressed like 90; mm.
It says 30.4; mm
